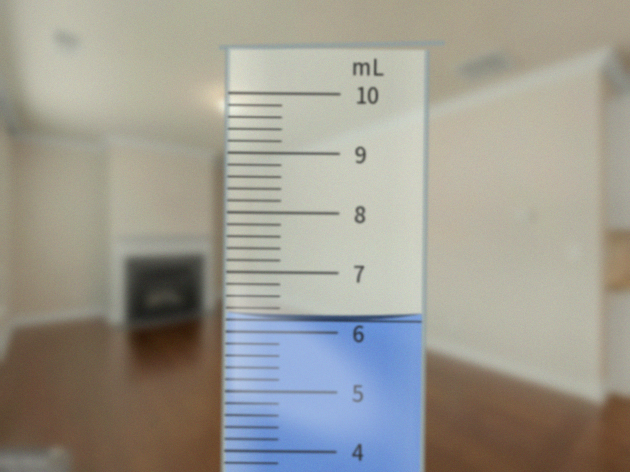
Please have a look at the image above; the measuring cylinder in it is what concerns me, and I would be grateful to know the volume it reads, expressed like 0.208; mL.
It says 6.2; mL
